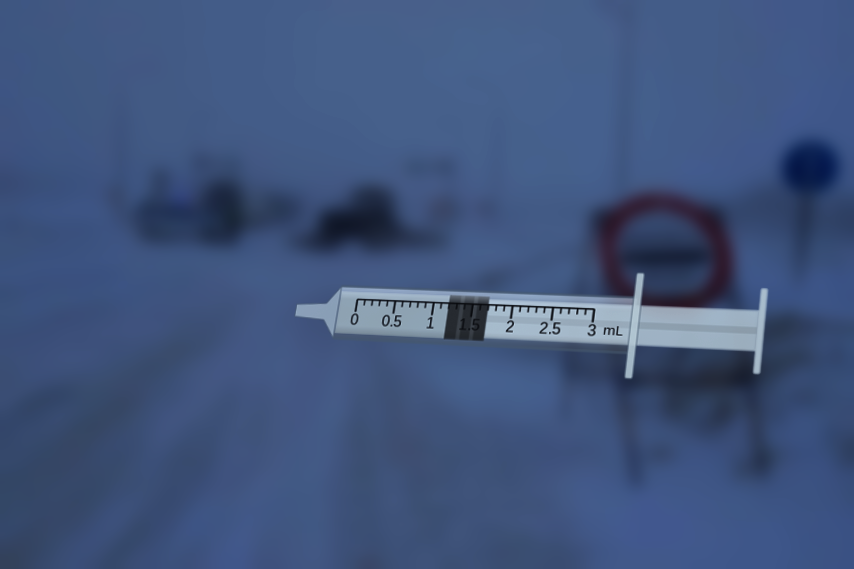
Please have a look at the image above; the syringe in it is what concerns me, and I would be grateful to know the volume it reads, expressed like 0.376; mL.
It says 1.2; mL
